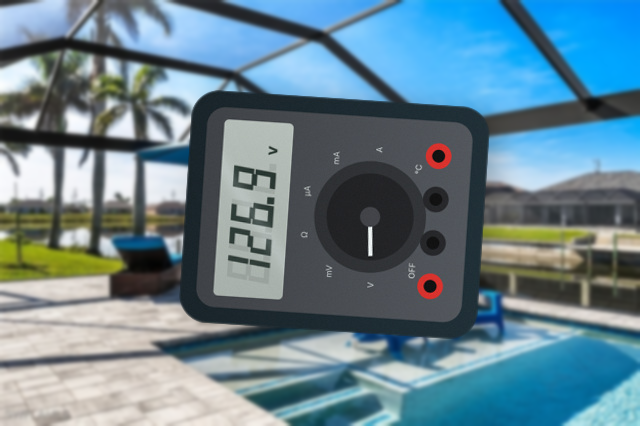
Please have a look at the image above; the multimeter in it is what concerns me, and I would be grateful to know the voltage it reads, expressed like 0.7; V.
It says 126.9; V
